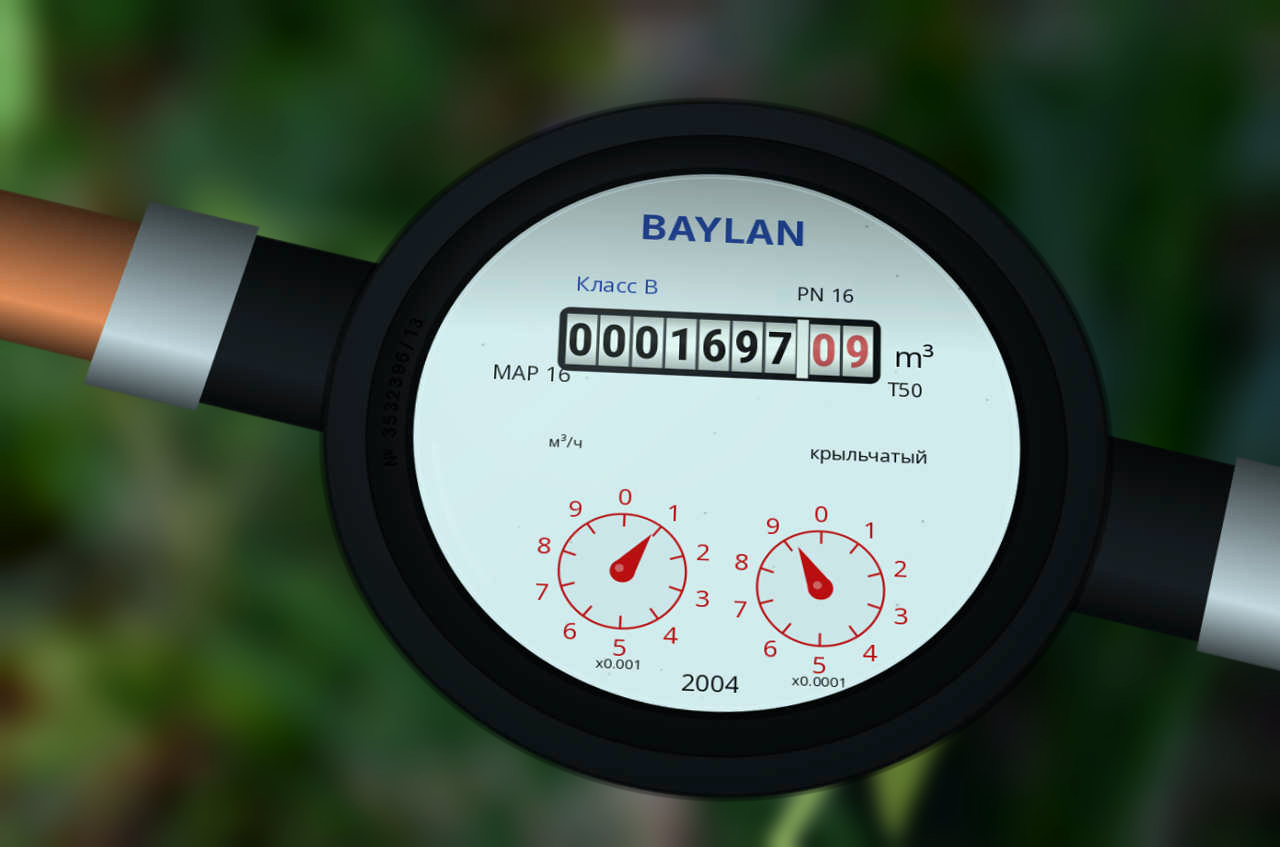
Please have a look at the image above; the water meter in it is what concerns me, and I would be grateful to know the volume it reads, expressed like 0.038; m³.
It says 1697.0909; m³
